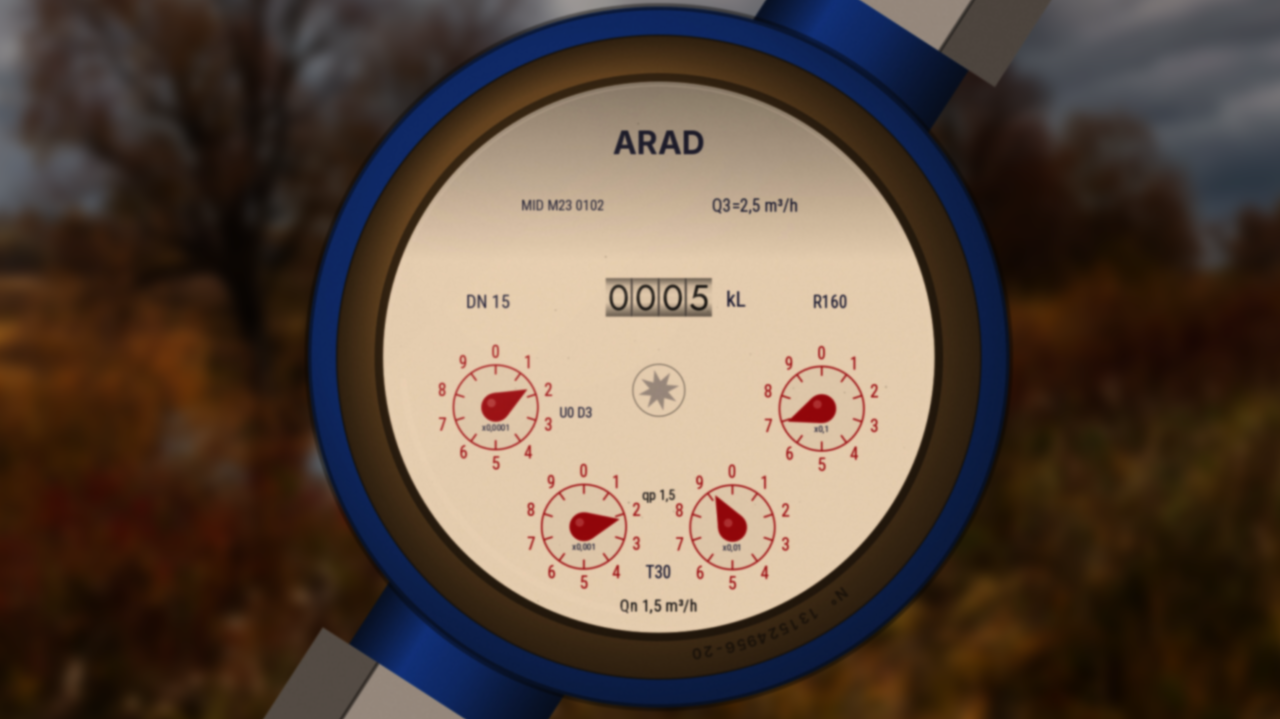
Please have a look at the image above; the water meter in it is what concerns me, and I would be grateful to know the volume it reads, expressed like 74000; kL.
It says 5.6921; kL
